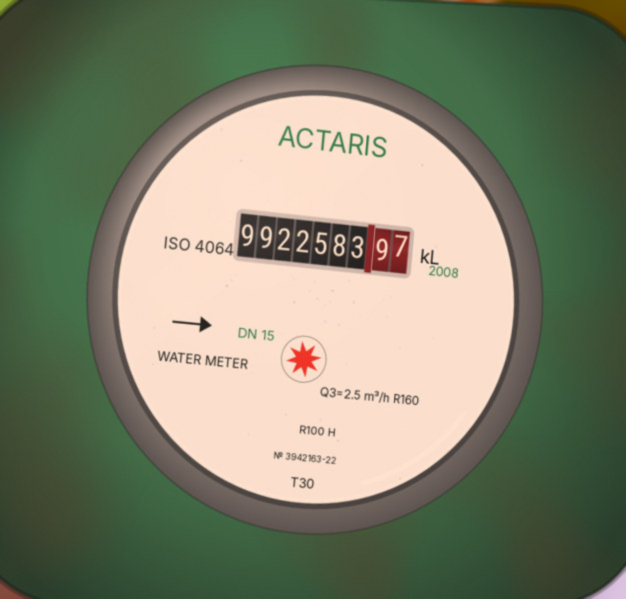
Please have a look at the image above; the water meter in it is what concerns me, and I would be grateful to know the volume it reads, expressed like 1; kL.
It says 9922583.97; kL
